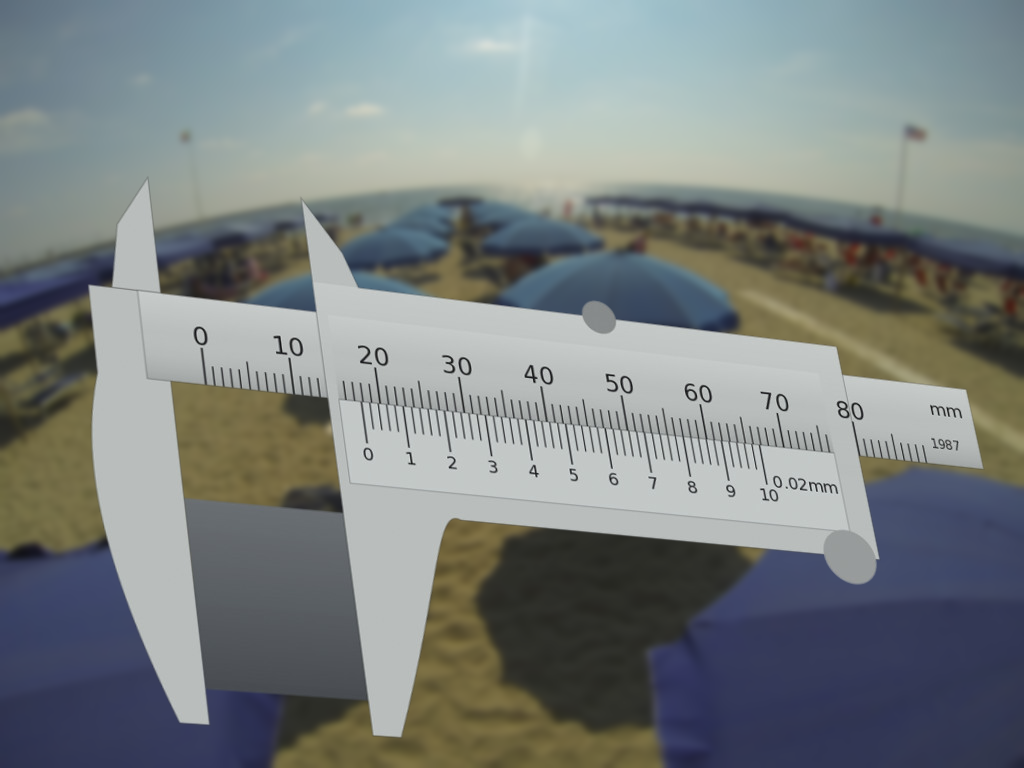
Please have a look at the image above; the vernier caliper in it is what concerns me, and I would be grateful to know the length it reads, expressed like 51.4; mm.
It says 17.8; mm
